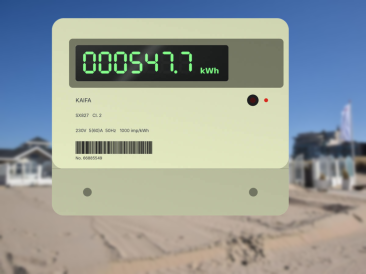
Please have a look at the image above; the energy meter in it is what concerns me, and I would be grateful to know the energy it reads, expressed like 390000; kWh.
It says 547.7; kWh
